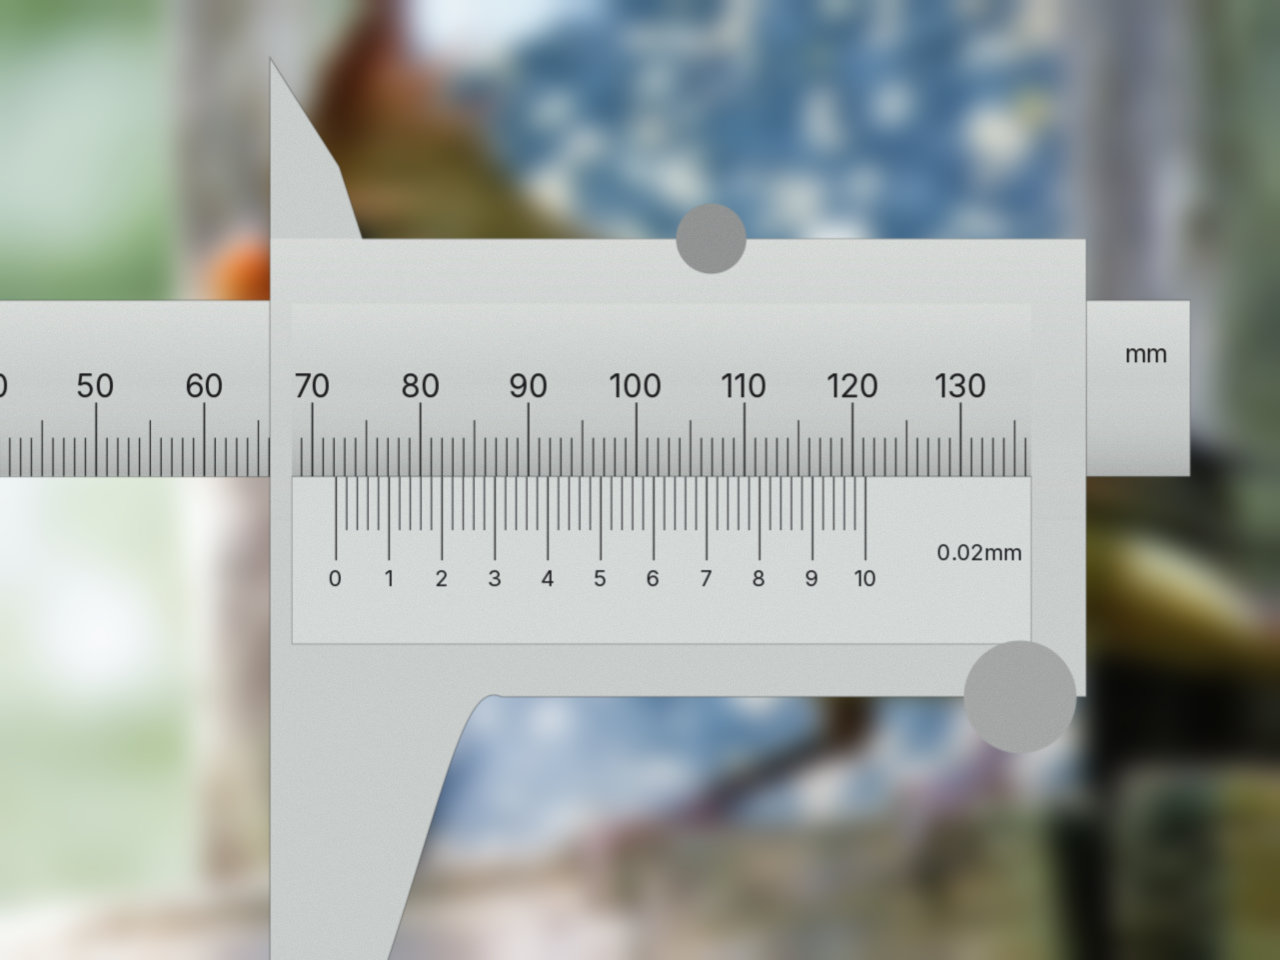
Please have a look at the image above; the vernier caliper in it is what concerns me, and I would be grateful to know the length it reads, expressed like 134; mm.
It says 72.2; mm
